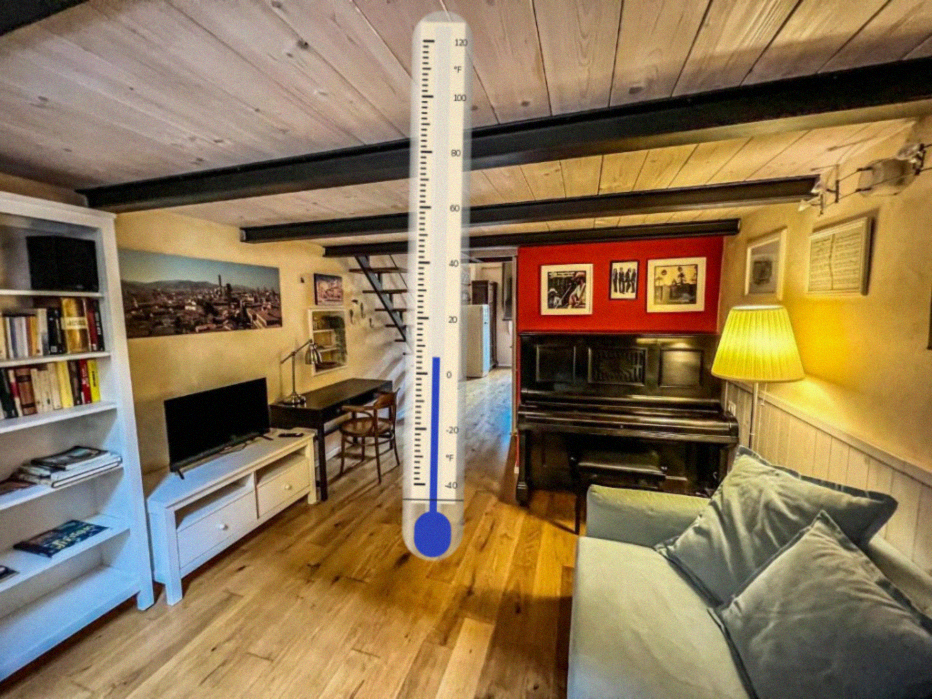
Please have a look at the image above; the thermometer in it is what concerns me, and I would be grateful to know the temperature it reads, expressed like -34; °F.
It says 6; °F
